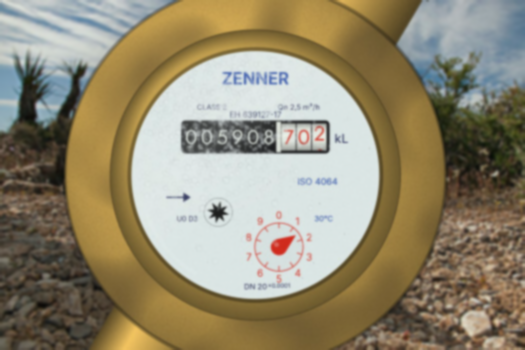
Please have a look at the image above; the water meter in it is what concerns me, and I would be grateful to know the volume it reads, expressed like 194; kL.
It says 5908.7021; kL
